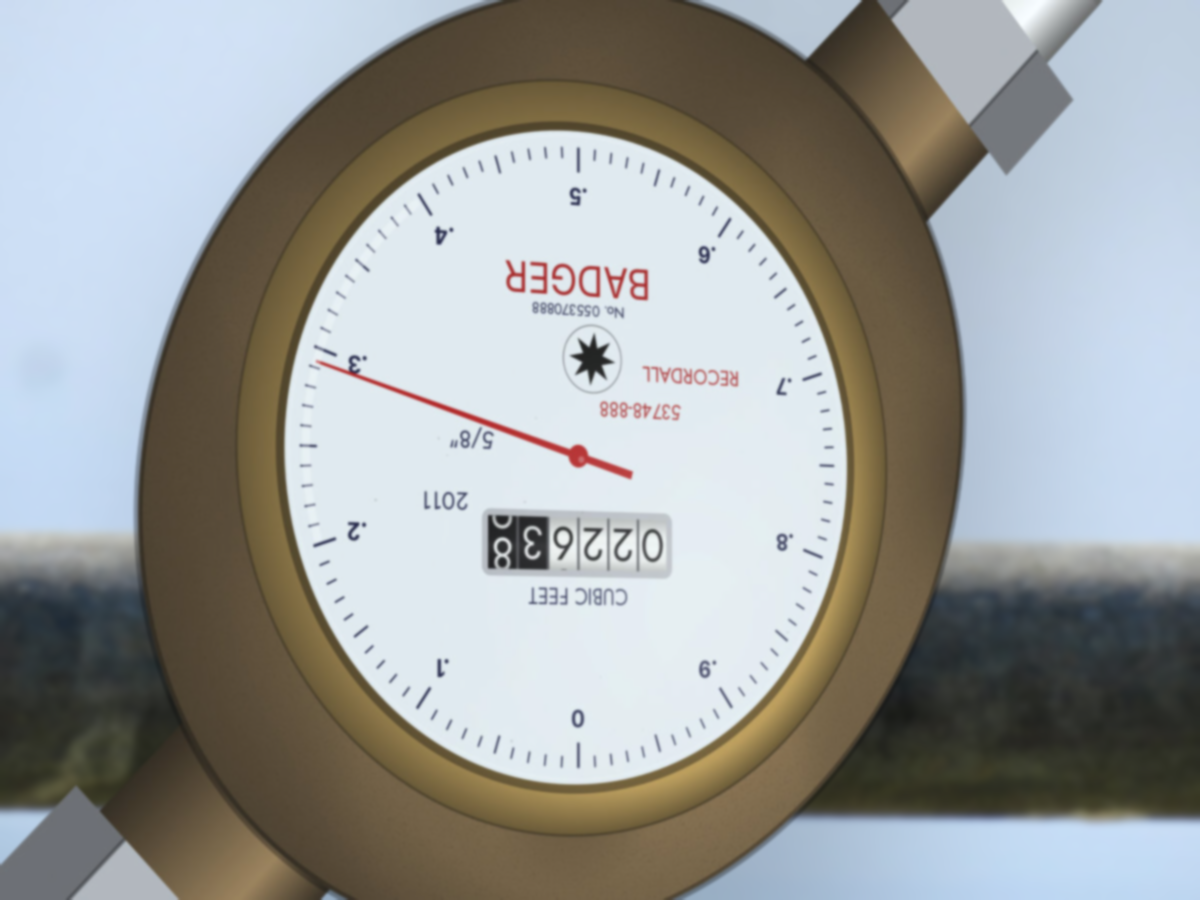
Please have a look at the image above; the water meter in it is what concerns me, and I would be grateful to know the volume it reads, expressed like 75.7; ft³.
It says 22638.29; ft³
